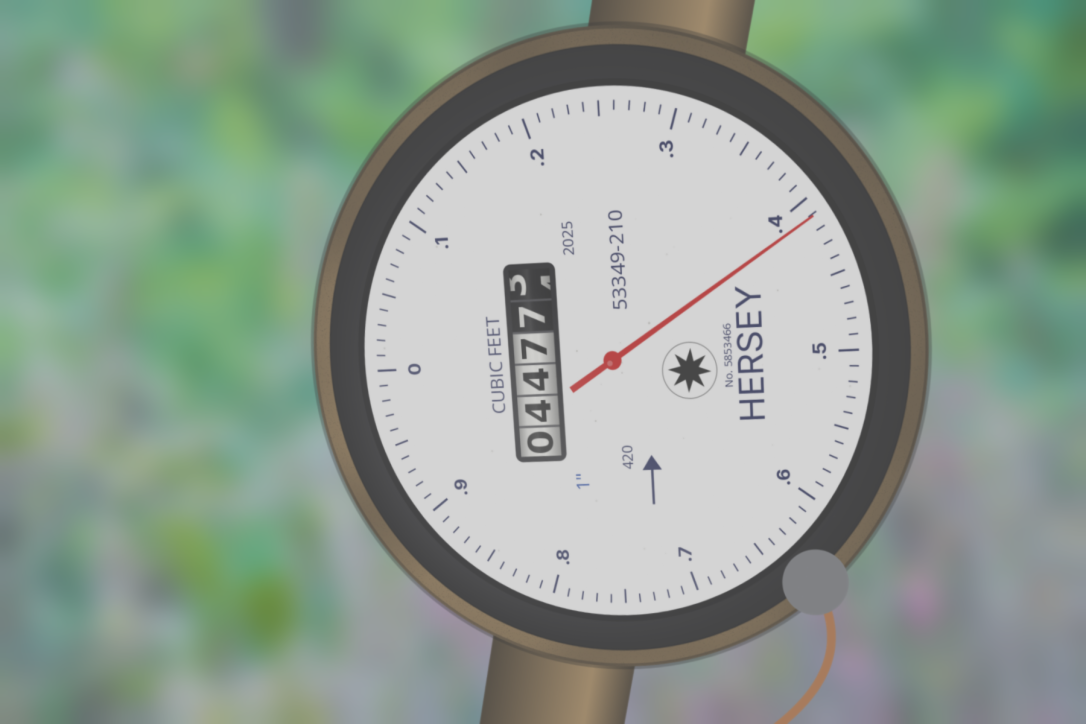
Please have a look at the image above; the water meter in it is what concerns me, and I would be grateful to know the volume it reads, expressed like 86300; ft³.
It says 44773.41; ft³
